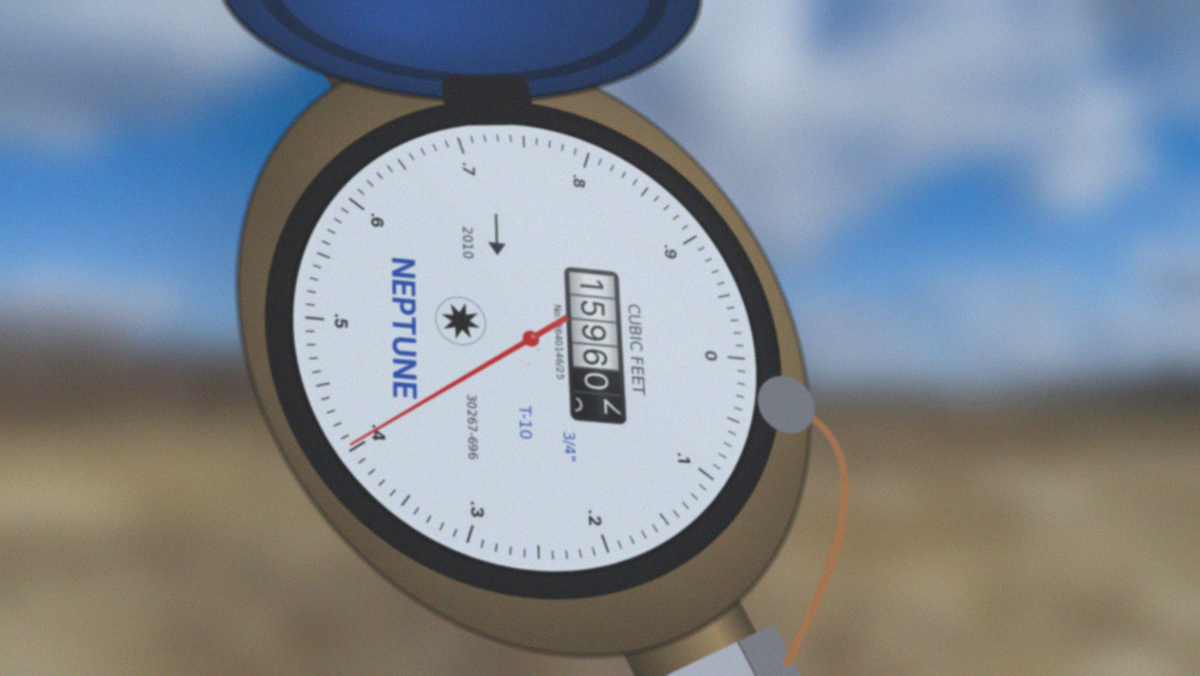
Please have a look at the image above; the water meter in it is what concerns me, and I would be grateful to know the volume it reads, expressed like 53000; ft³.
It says 159602.40; ft³
